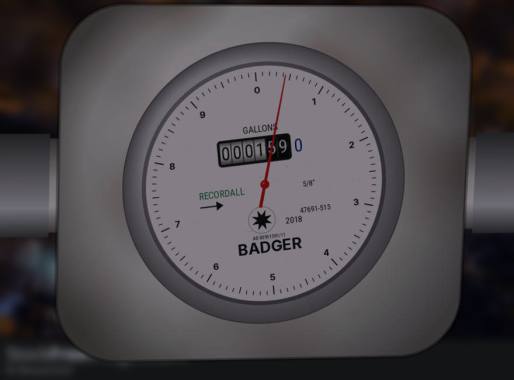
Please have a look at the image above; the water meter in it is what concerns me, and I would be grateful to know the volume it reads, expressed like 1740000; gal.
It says 1590.4; gal
